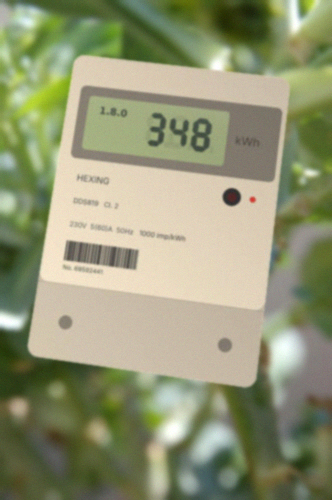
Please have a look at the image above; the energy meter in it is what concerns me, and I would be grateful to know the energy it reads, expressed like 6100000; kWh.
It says 348; kWh
